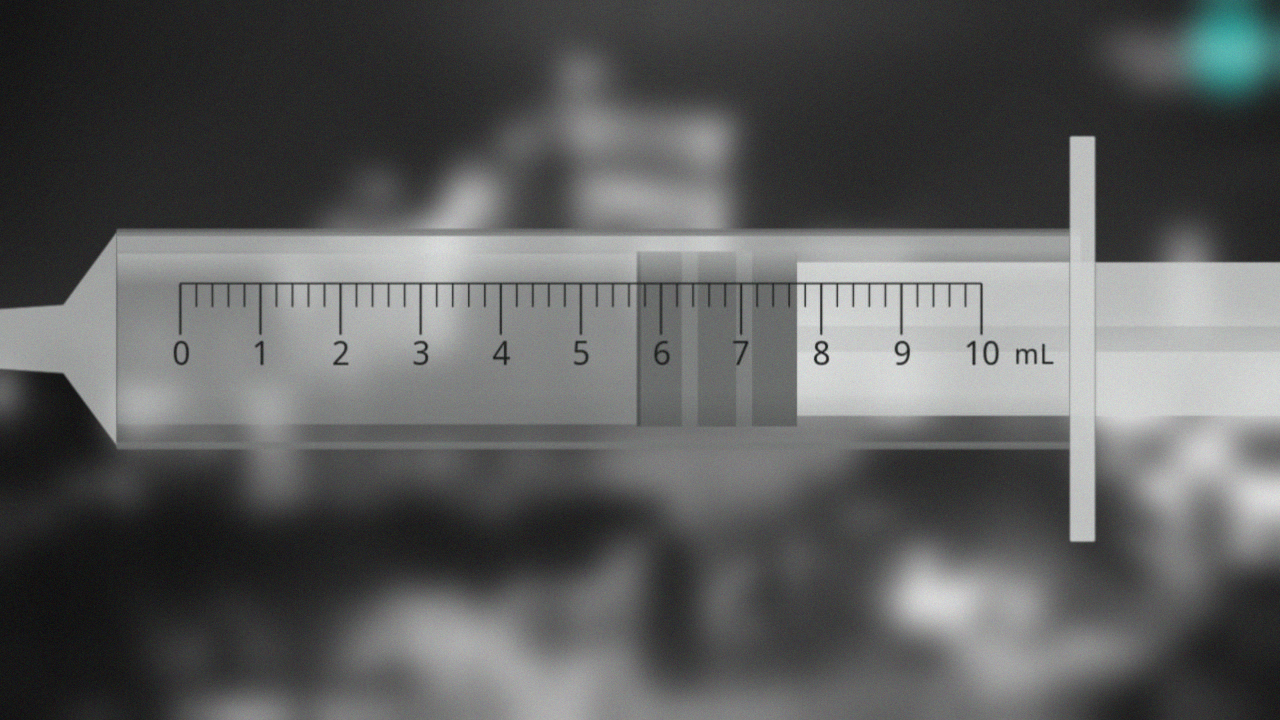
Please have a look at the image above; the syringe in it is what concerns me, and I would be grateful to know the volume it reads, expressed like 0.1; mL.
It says 5.7; mL
